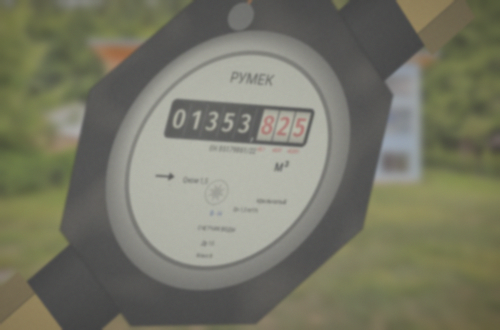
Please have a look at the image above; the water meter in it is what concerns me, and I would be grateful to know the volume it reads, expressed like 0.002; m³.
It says 1353.825; m³
